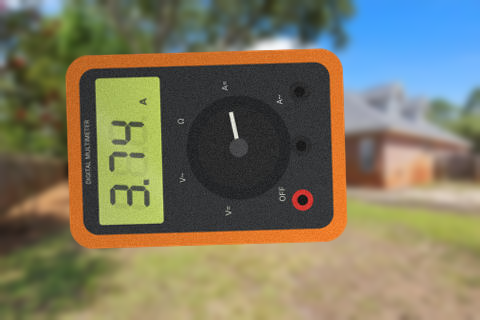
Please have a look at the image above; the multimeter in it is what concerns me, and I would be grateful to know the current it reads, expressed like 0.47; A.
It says 3.74; A
